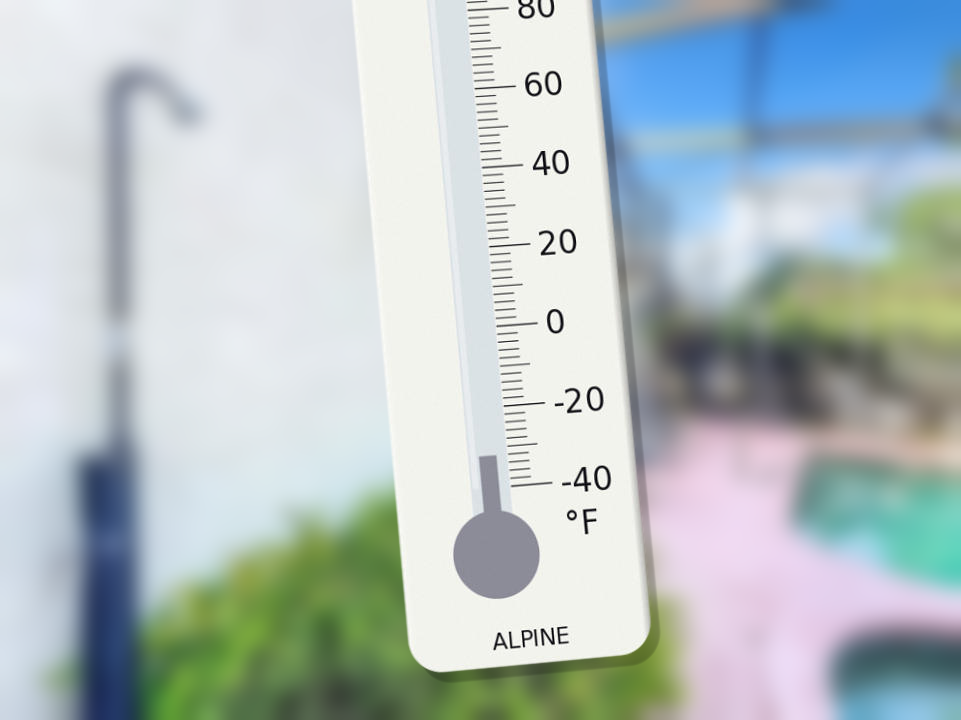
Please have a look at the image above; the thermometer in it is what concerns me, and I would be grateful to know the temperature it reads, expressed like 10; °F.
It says -32; °F
